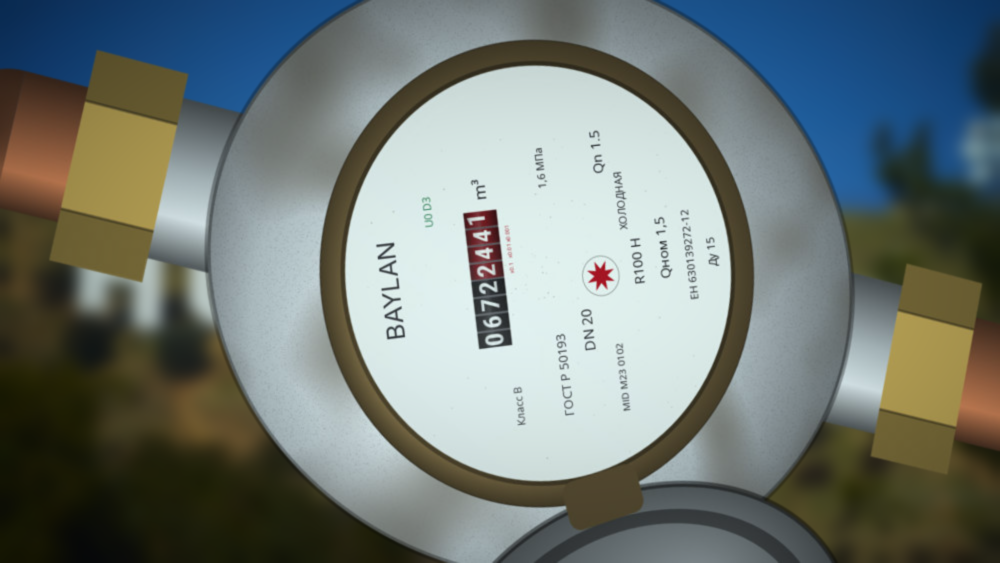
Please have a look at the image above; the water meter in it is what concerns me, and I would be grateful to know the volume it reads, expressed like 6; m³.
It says 672.2441; m³
